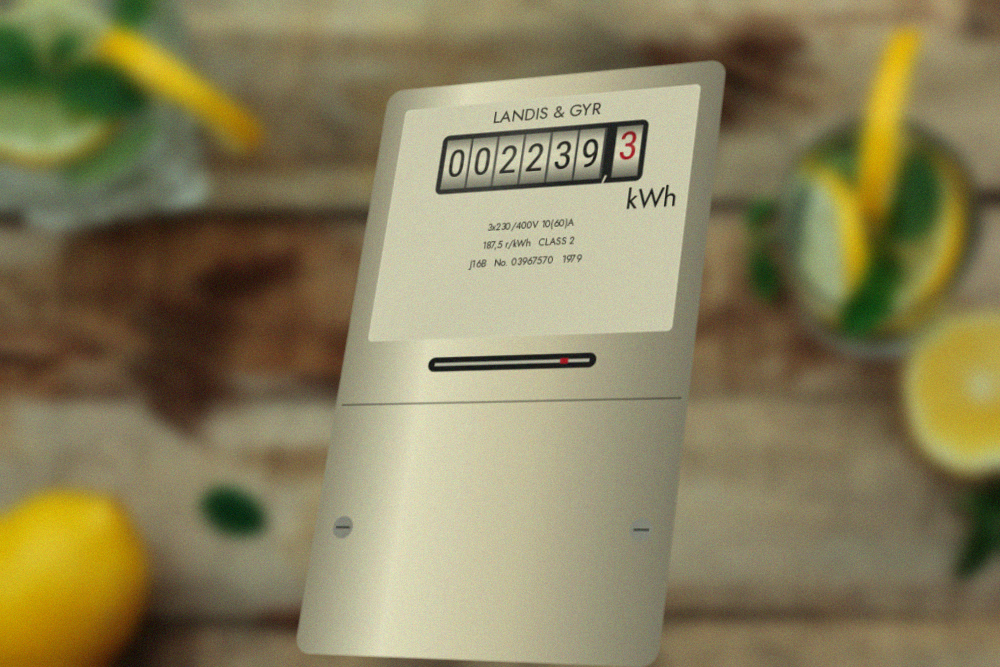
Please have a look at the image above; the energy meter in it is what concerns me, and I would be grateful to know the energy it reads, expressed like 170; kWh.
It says 2239.3; kWh
